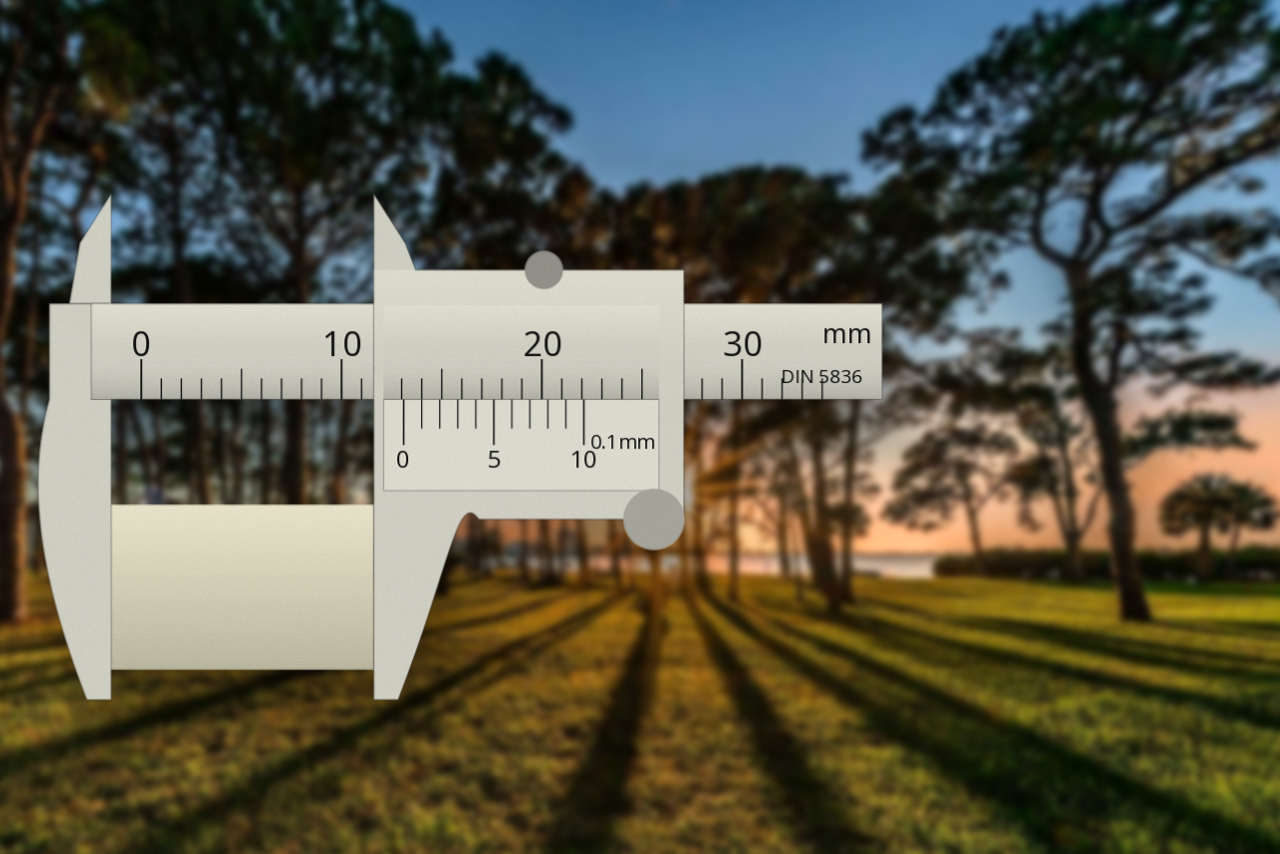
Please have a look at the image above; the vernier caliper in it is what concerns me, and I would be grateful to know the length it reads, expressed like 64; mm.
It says 13.1; mm
